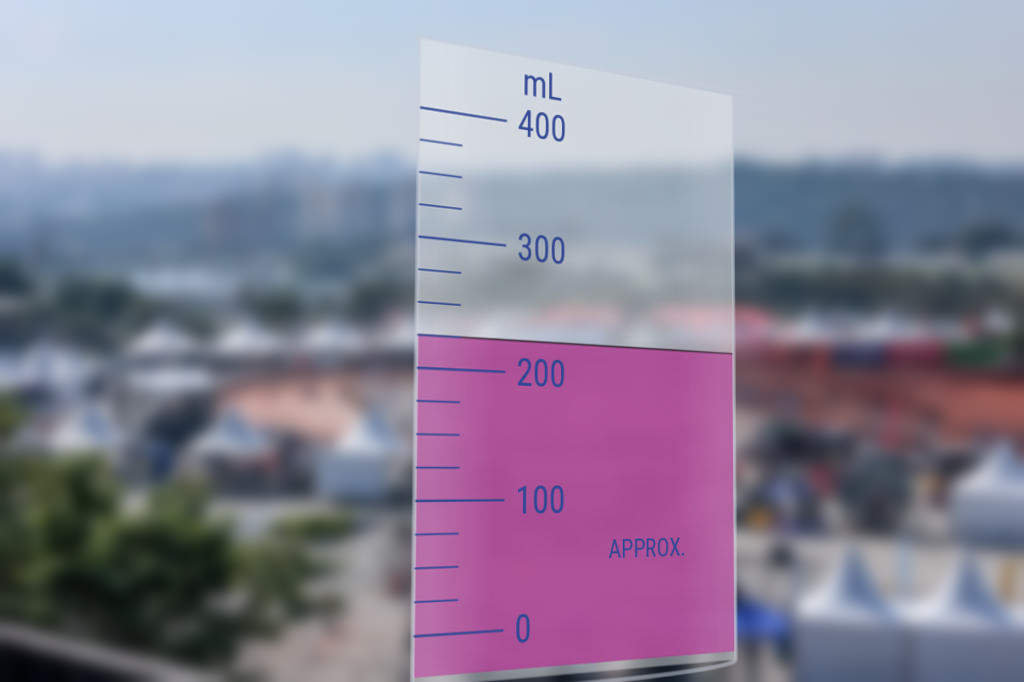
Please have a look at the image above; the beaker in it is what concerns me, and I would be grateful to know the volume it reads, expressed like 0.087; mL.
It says 225; mL
